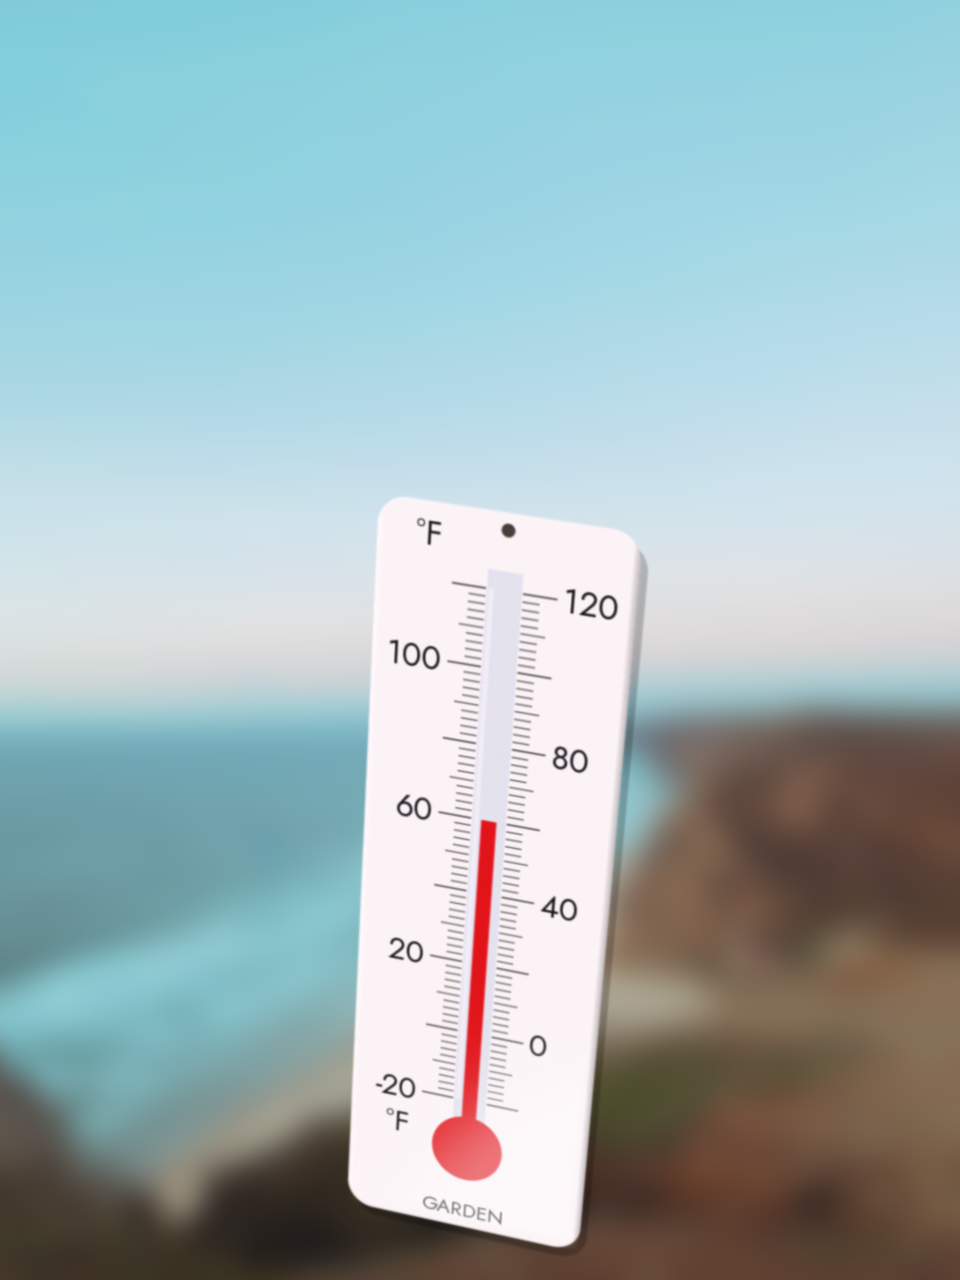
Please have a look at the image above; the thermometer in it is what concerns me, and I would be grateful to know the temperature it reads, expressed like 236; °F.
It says 60; °F
